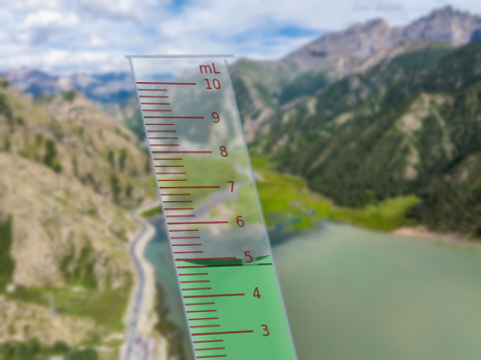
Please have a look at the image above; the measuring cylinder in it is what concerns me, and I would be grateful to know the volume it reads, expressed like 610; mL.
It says 4.8; mL
